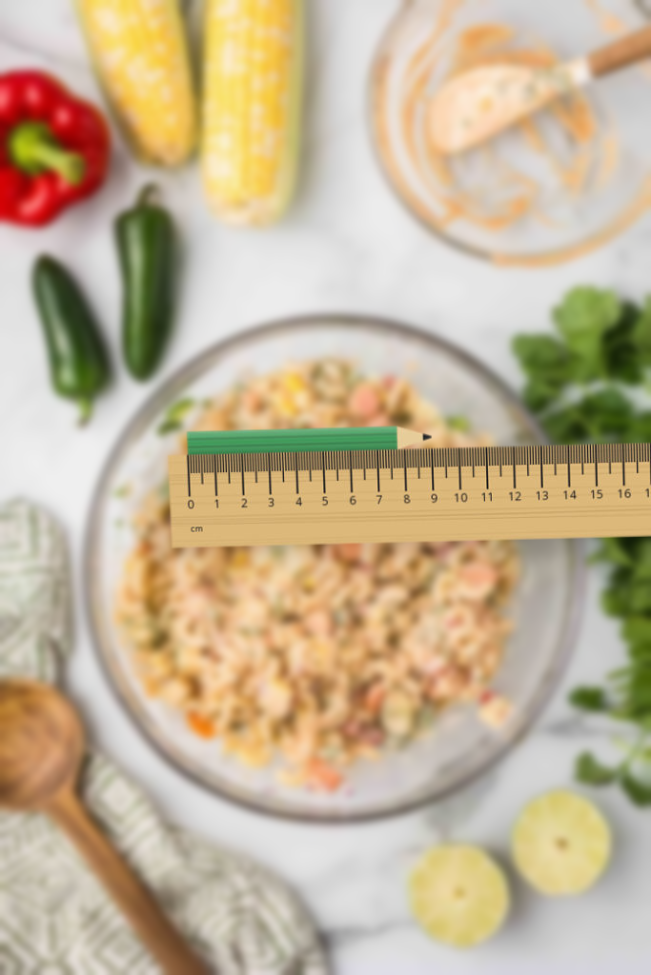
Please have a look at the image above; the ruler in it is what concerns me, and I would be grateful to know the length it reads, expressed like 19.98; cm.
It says 9; cm
